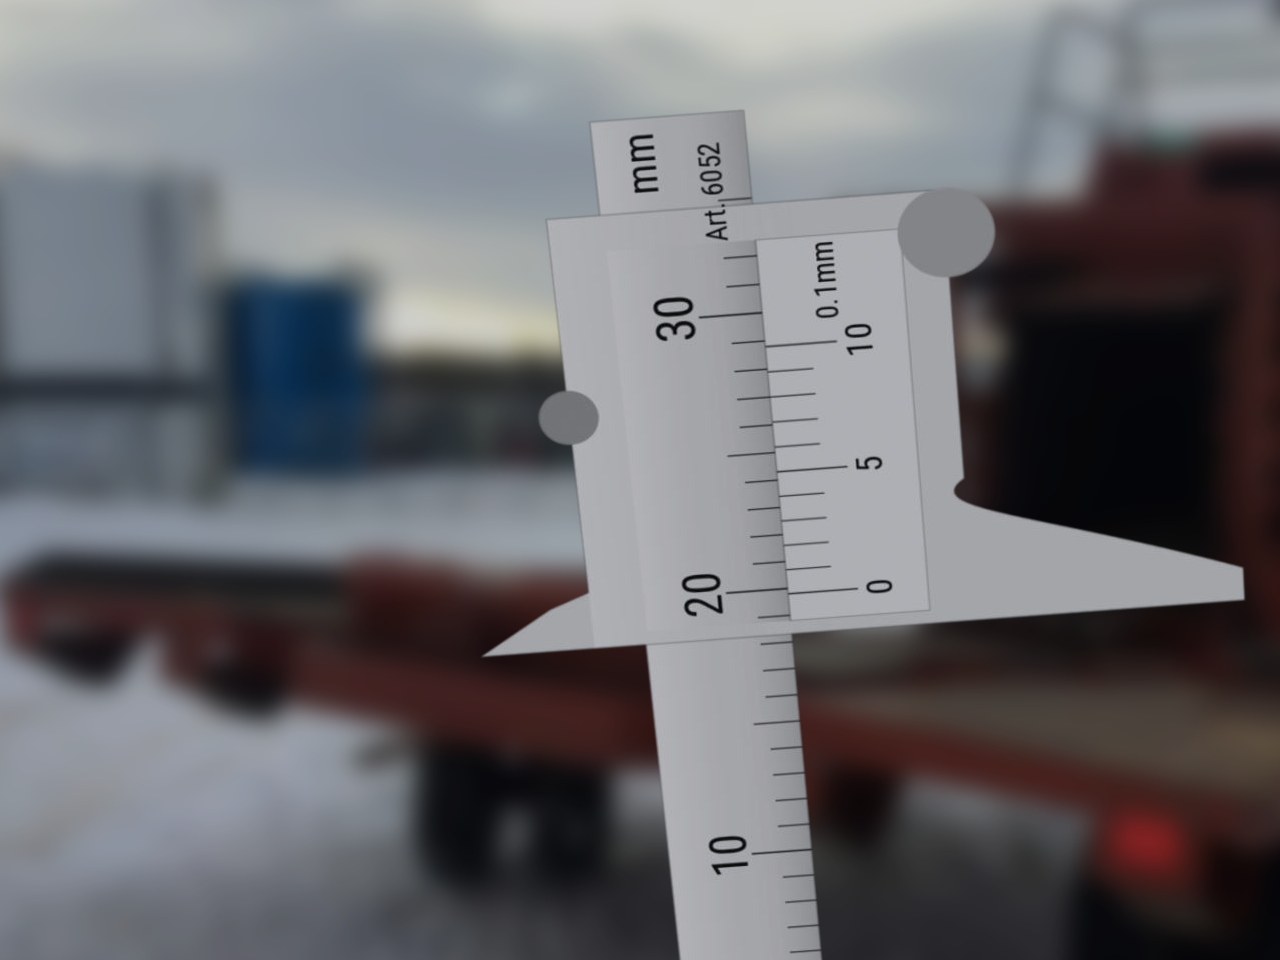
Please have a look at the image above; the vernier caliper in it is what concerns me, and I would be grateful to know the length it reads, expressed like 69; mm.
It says 19.8; mm
